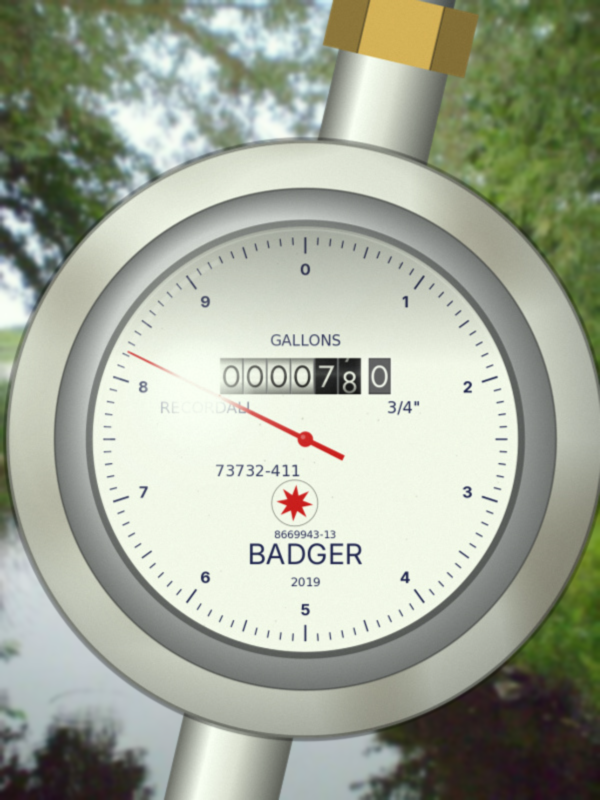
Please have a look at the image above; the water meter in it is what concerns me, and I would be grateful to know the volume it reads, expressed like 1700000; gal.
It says 778.2; gal
